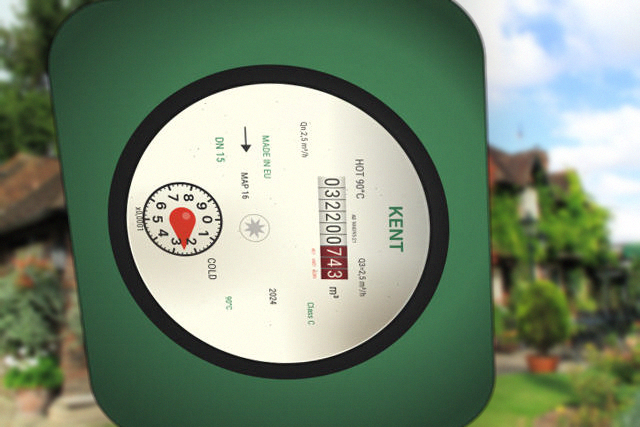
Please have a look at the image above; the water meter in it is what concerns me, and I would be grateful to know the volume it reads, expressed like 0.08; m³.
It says 32200.7432; m³
